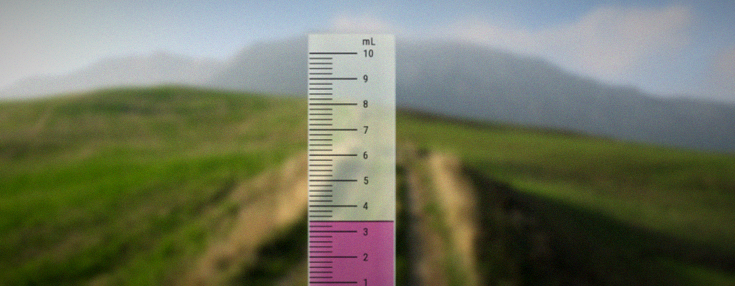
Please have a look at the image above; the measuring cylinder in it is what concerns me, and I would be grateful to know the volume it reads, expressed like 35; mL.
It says 3.4; mL
